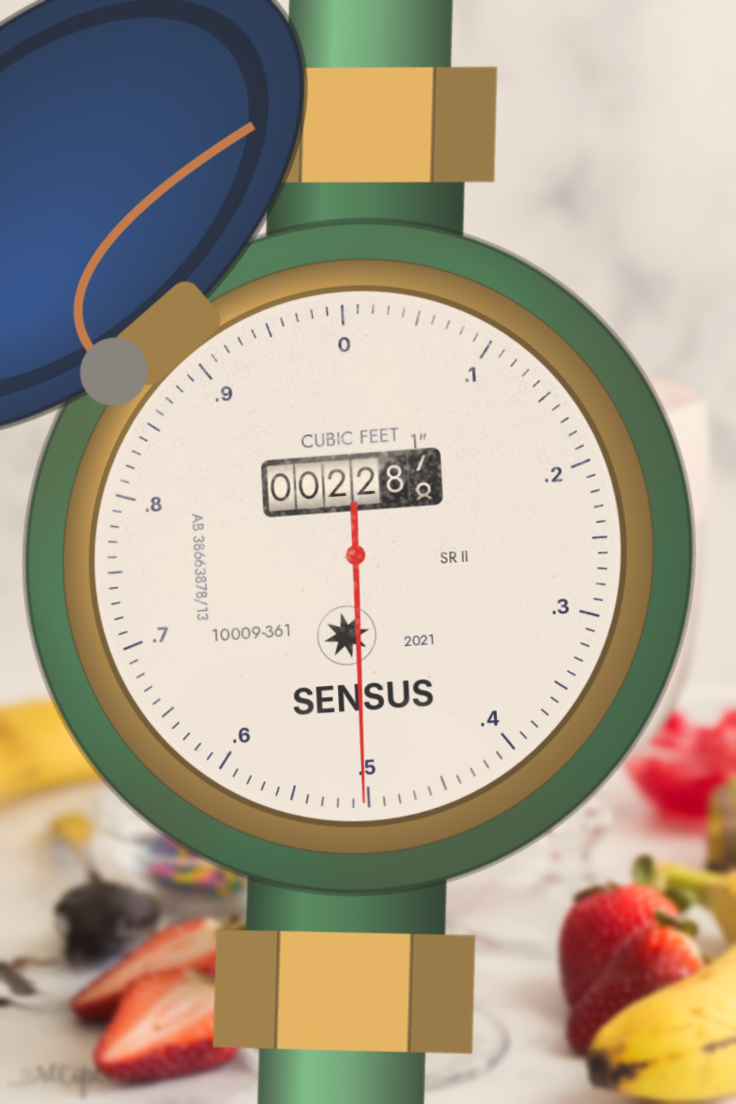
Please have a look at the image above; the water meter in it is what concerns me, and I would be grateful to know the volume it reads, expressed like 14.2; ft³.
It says 2287.50; ft³
